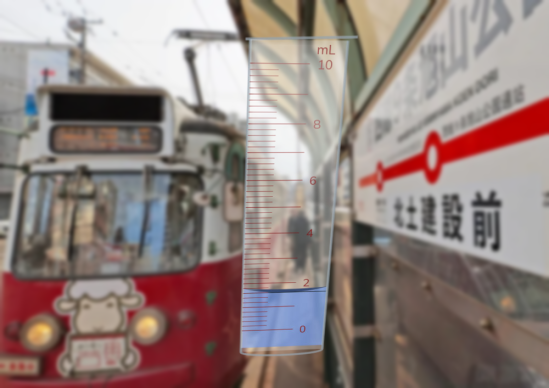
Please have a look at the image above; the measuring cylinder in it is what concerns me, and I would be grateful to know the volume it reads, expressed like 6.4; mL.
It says 1.6; mL
